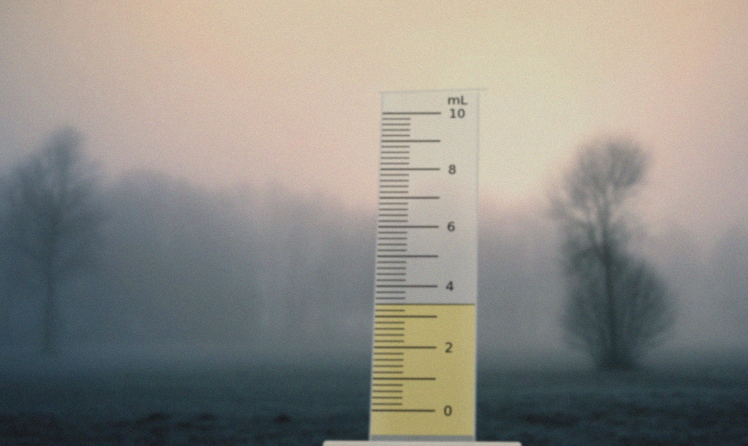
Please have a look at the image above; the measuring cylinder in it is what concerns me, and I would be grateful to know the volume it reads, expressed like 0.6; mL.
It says 3.4; mL
